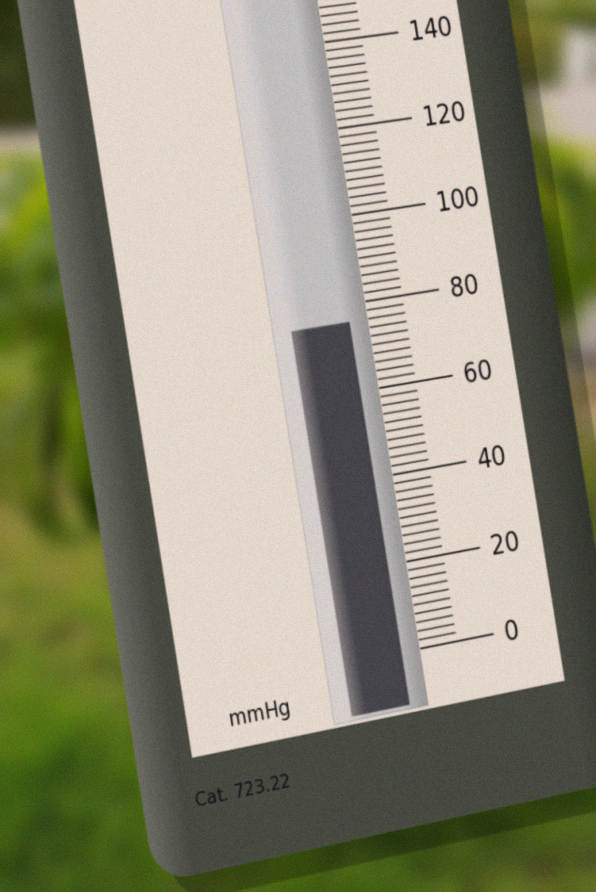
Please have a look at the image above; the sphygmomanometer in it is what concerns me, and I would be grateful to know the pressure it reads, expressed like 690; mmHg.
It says 76; mmHg
